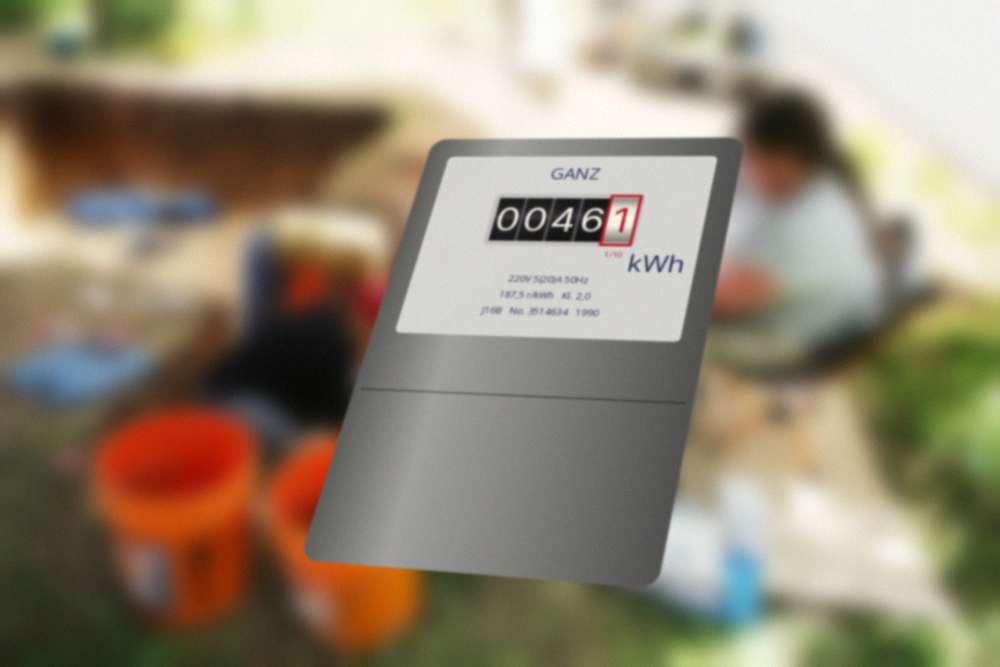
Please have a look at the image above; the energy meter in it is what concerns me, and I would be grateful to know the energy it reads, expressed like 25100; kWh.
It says 46.1; kWh
